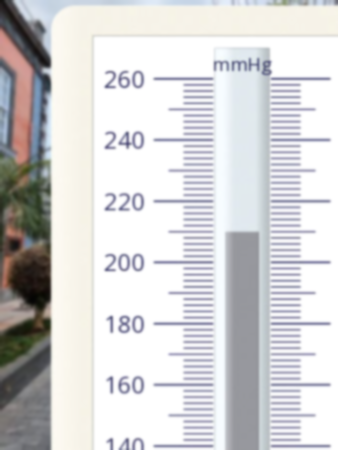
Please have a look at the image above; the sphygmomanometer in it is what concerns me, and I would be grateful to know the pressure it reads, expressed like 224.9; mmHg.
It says 210; mmHg
